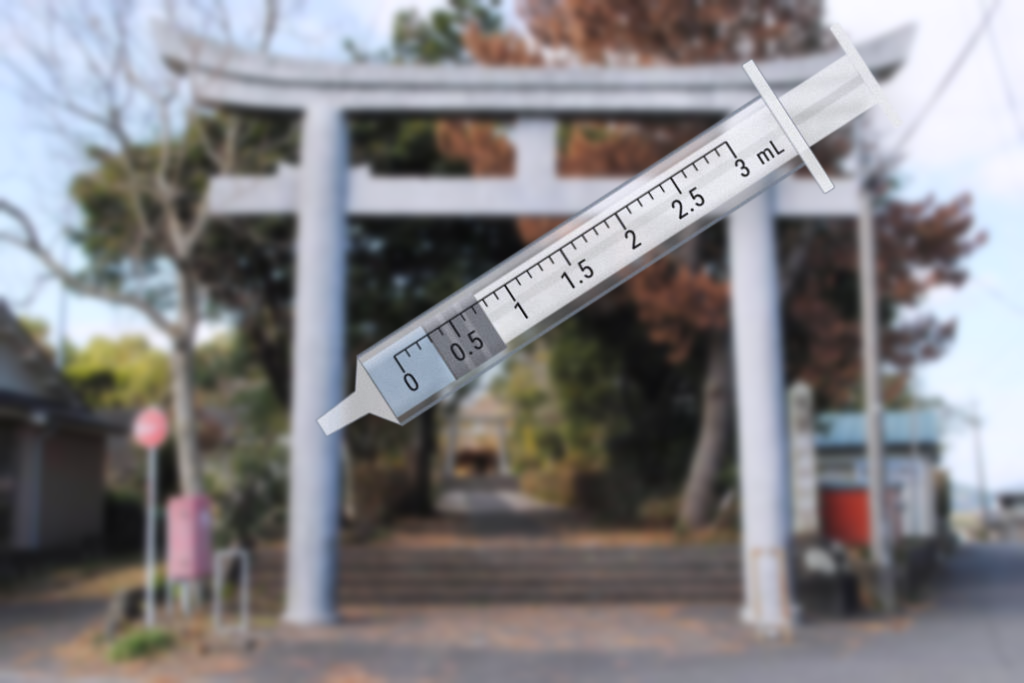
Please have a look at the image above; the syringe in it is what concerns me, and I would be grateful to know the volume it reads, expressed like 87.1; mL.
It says 0.3; mL
